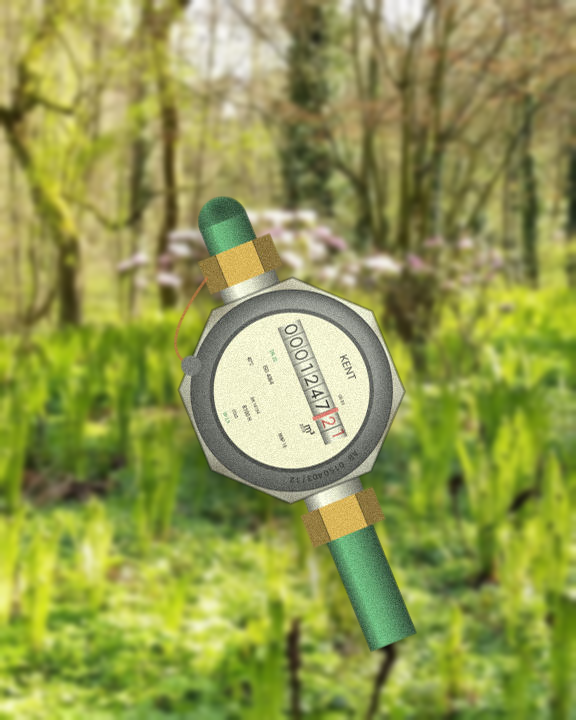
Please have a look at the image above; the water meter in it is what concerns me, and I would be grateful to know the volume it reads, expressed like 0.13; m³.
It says 1247.21; m³
